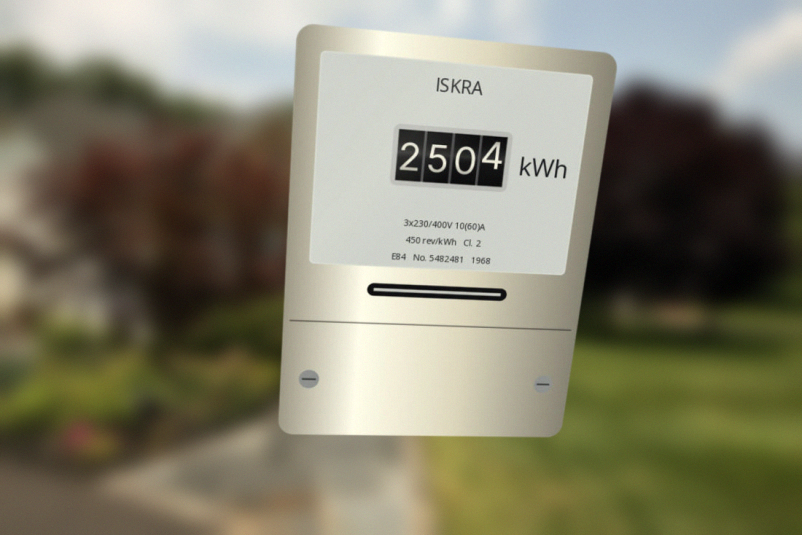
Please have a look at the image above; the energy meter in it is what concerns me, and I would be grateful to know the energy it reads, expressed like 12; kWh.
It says 2504; kWh
